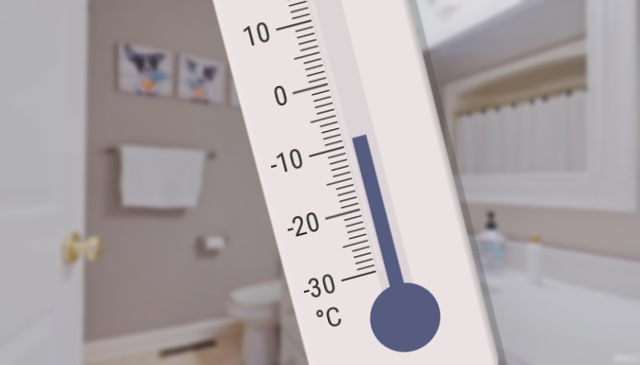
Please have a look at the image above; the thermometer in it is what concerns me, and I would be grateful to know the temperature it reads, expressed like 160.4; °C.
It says -9; °C
